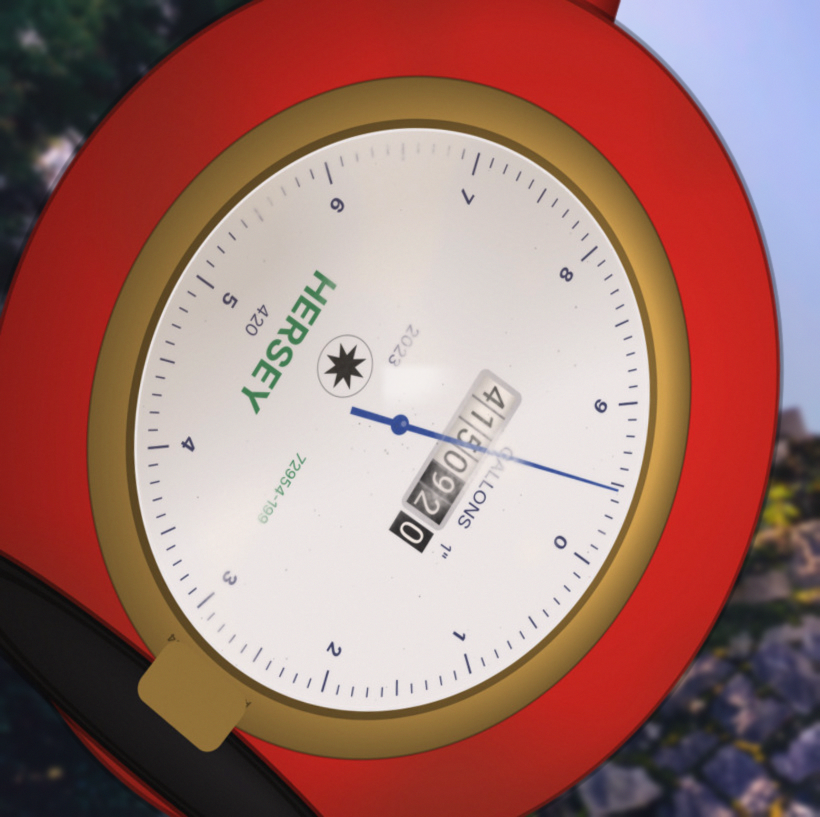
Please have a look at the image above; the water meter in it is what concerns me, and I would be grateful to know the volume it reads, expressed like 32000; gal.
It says 4150919.5; gal
